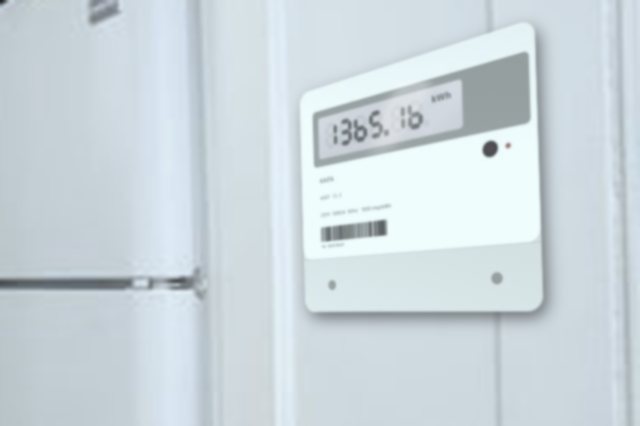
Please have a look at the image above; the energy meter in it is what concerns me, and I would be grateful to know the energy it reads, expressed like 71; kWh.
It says 1365.16; kWh
